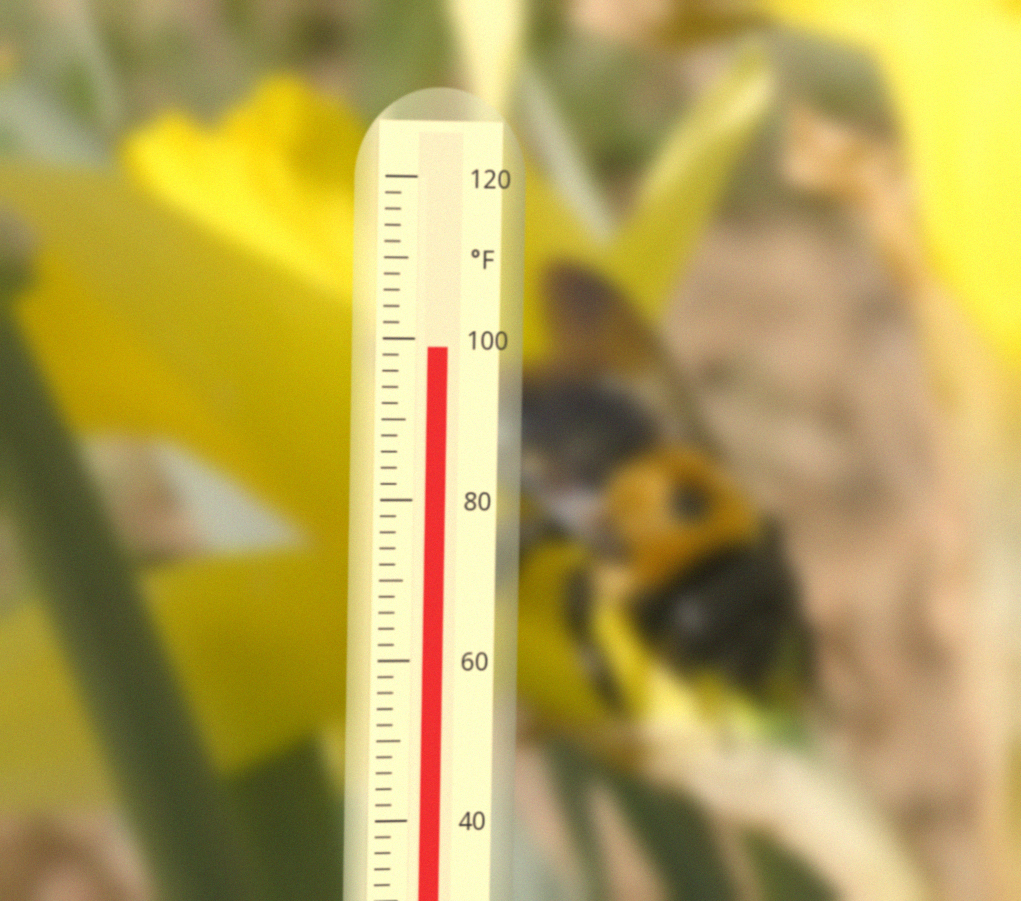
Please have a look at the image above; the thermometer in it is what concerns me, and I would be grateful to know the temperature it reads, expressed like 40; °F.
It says 99; °F
